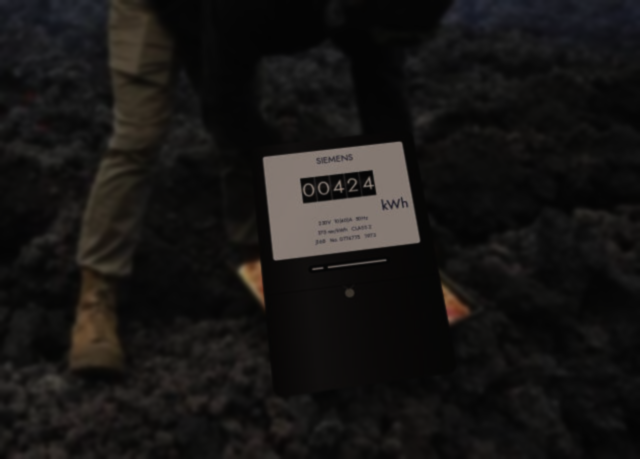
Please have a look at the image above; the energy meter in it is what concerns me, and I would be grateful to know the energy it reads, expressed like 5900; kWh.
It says 424; kWh
